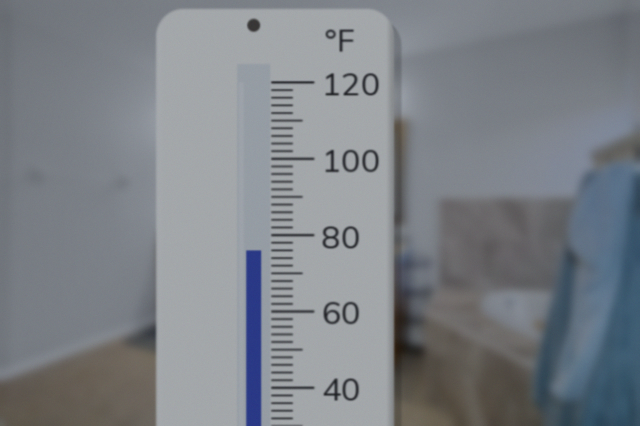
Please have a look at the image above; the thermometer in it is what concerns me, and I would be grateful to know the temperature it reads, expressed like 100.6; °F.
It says 76; °F
